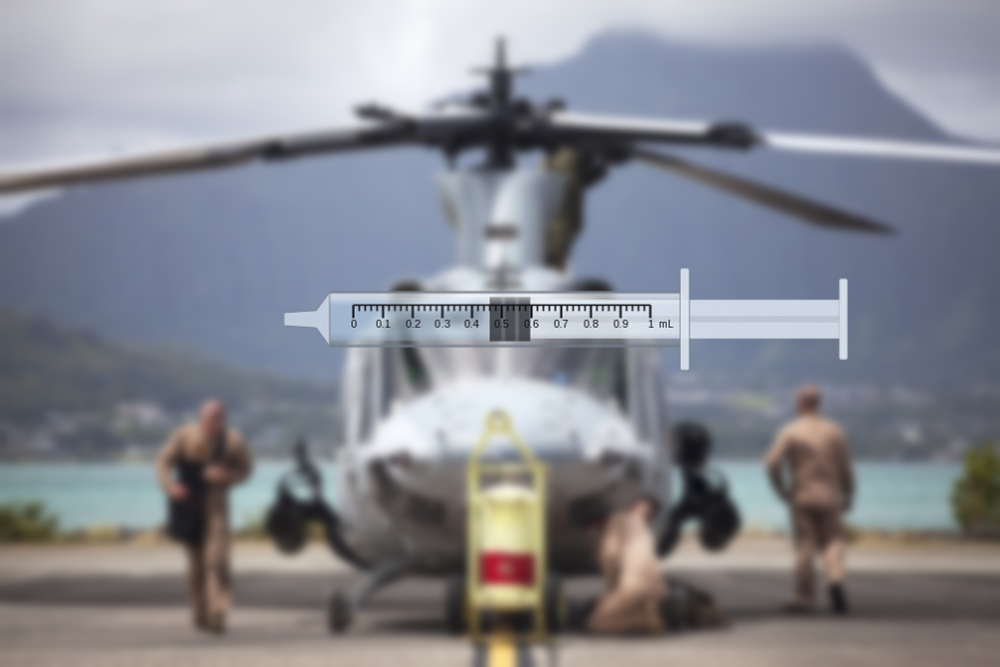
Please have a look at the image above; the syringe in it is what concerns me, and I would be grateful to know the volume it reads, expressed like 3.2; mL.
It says 0.46; mL
